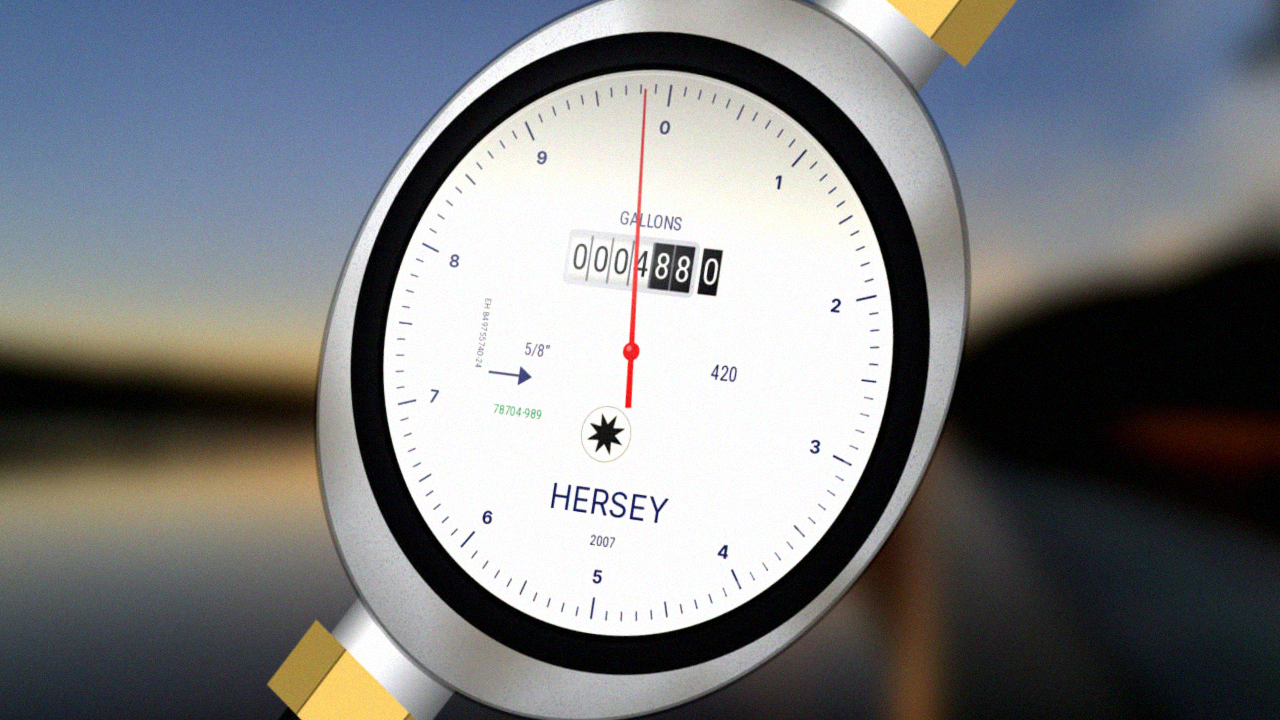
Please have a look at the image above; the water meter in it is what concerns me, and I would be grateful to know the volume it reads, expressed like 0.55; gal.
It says 4879.8; gal
